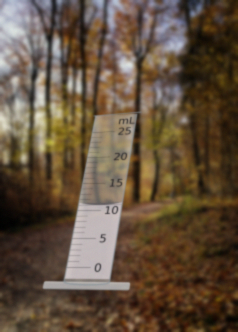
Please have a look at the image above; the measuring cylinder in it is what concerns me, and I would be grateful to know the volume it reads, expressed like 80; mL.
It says 11; mL
